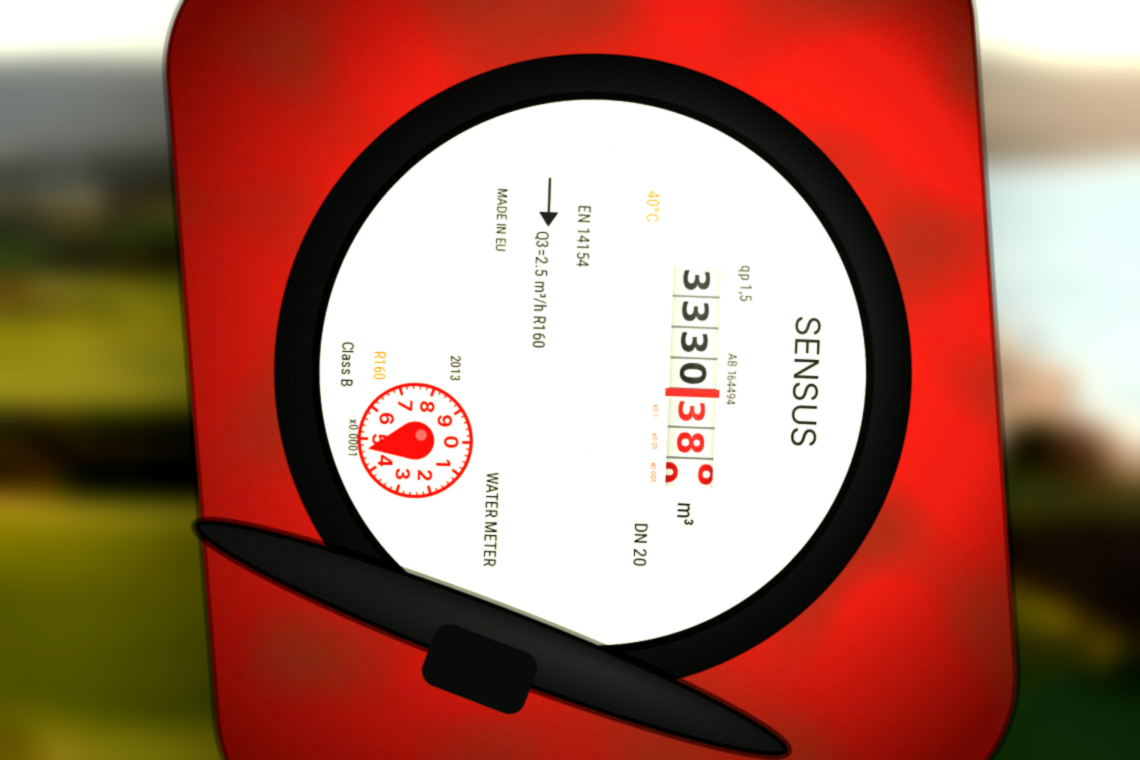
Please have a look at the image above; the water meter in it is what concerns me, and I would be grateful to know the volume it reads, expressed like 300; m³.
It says 3330.3884; m³
